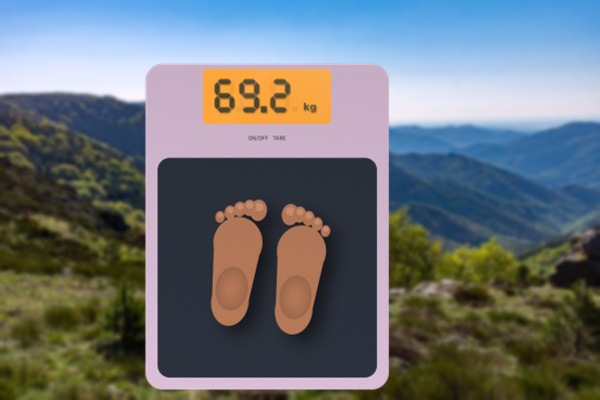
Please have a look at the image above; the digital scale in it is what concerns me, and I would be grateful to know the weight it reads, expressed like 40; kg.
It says 69.2; kg
